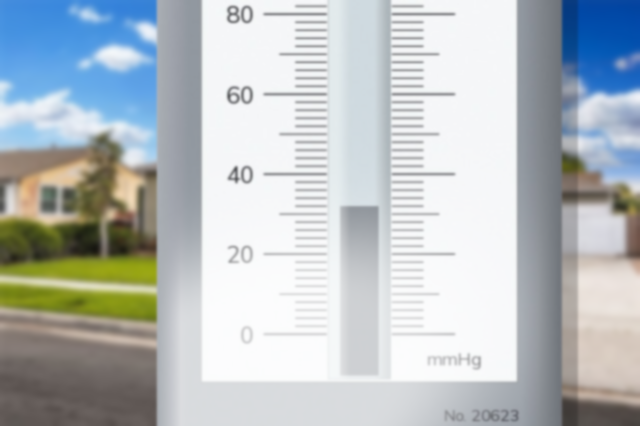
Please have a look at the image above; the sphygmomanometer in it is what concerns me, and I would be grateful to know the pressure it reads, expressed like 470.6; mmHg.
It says 32; mmHg
